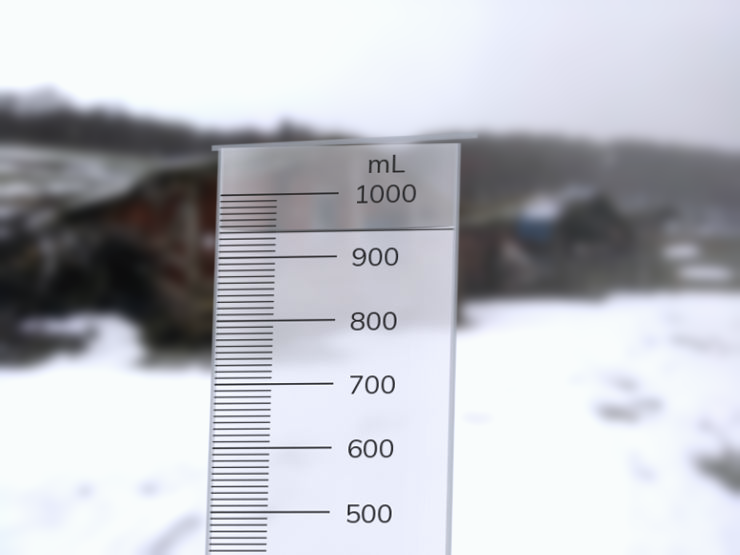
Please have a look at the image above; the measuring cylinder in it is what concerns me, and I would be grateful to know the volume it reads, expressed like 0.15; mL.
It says 940; mL
